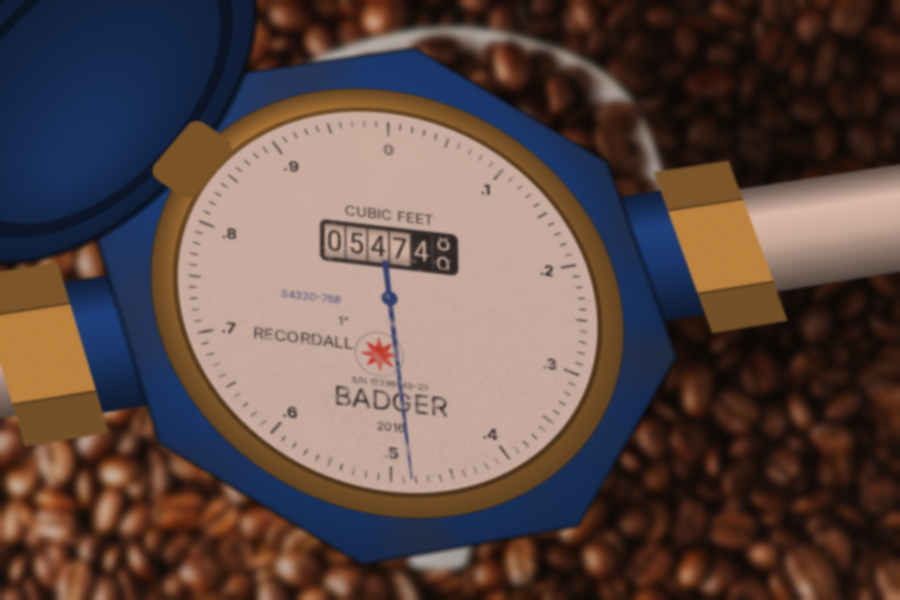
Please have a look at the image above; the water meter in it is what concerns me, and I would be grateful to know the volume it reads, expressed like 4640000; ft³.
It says 54748.48; ft³
